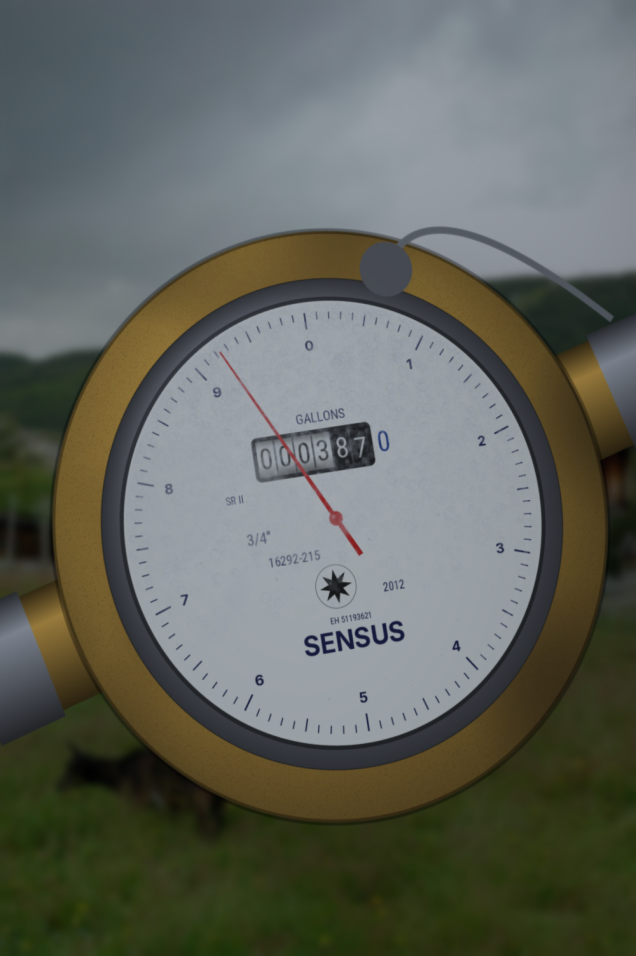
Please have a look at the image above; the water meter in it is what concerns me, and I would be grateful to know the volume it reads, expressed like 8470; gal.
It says 3869.2; gal
